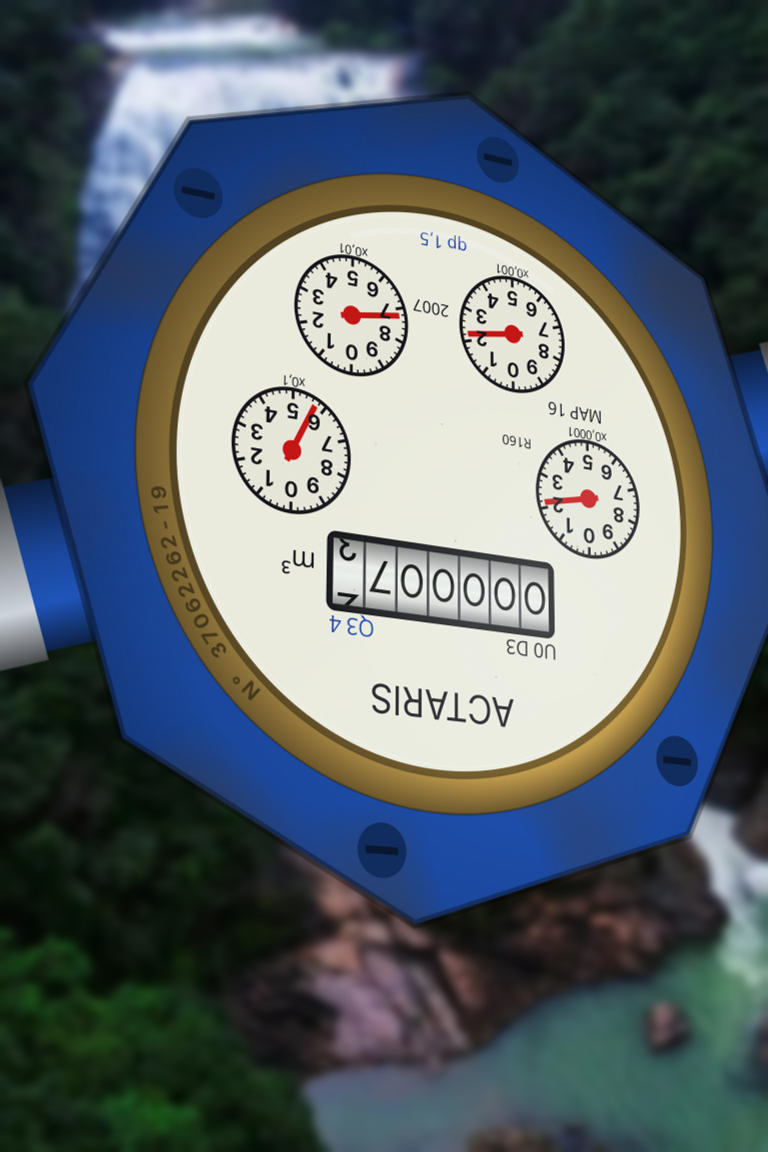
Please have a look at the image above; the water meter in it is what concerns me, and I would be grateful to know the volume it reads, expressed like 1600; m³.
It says 72.5722; m³
